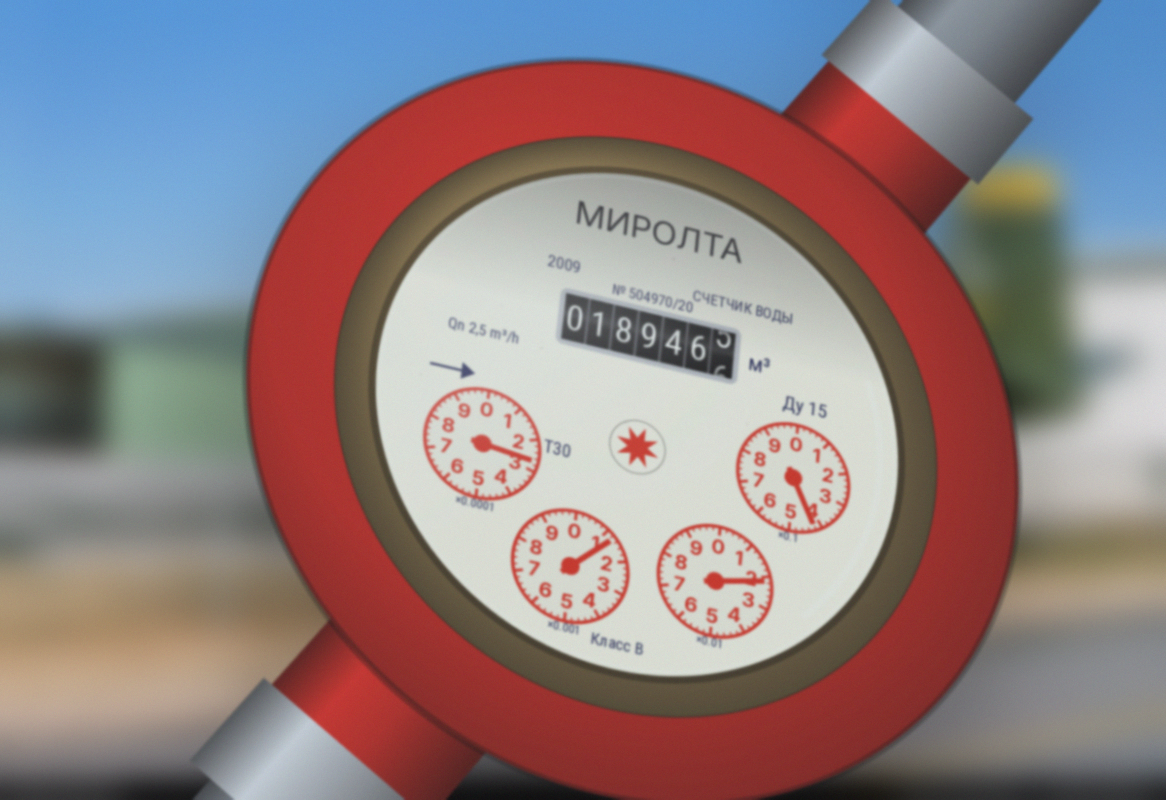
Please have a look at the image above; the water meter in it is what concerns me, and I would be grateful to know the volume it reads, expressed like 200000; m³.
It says 189465.4212; m³
